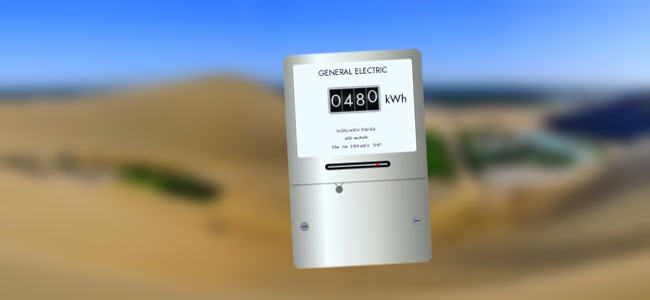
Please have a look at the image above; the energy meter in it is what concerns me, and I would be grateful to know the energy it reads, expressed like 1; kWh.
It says 480; kWh
